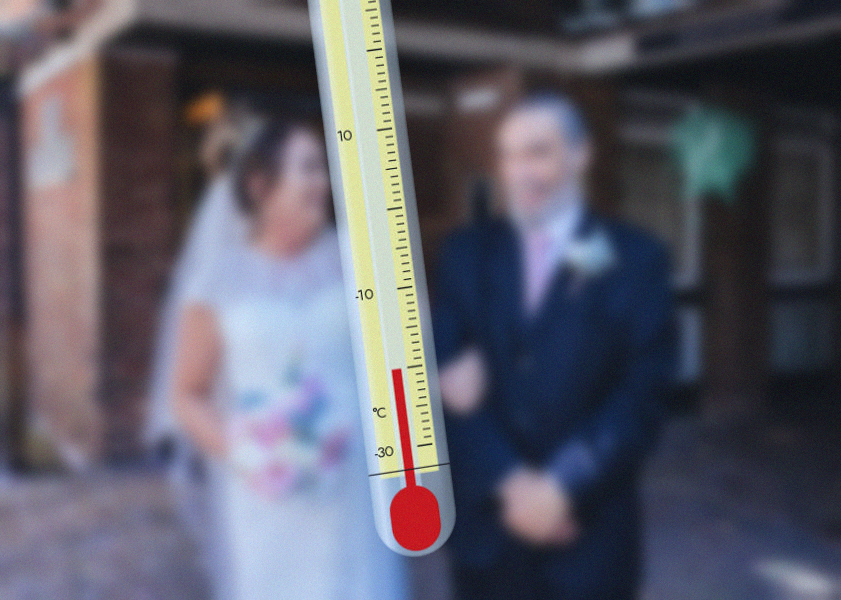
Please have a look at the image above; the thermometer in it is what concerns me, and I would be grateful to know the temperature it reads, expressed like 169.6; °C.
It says -20; °C
